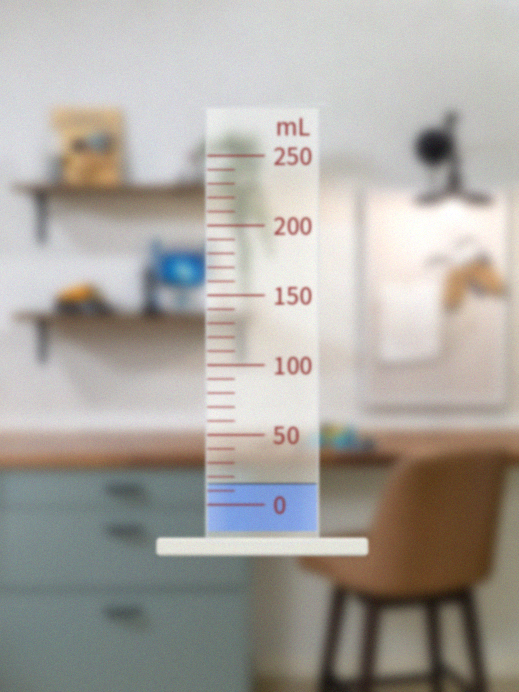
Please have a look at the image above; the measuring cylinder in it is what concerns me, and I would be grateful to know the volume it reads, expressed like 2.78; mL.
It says 15; mL
